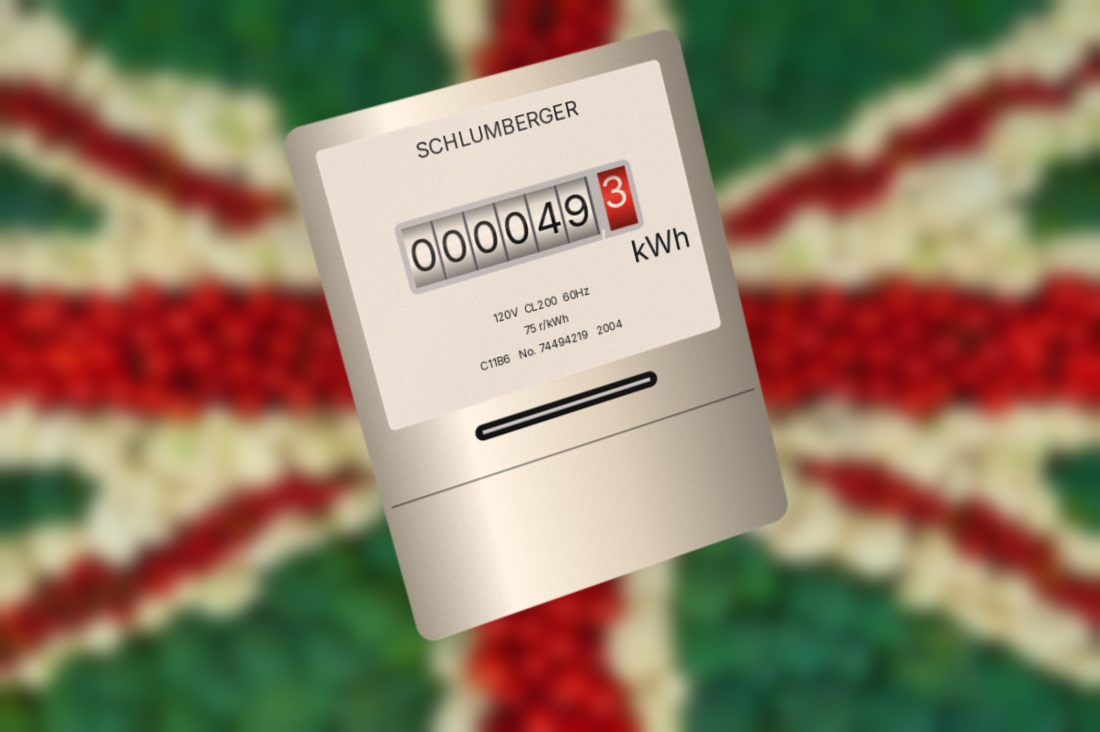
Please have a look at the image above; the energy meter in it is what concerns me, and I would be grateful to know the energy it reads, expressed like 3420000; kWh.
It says 49.3; kWh
